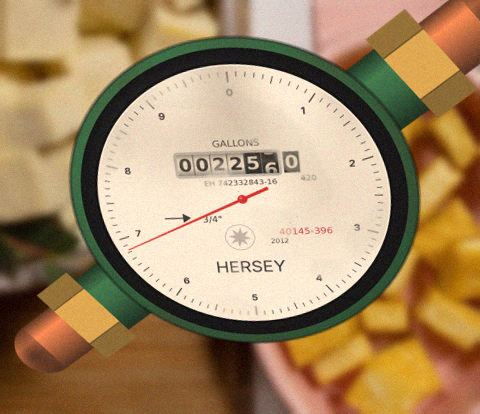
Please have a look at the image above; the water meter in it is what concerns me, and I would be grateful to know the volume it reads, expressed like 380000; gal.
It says 22556.8; gal
